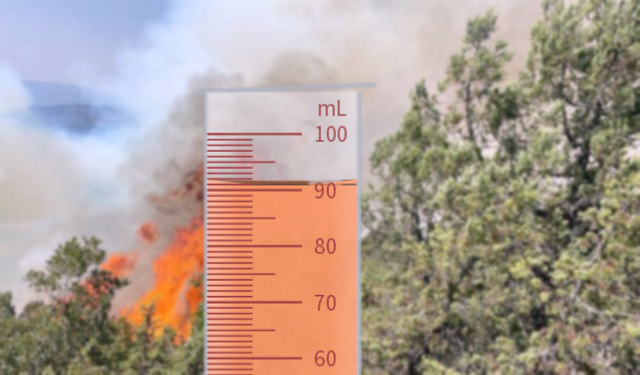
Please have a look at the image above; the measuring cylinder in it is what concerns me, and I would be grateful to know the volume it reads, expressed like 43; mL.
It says 91; mL
